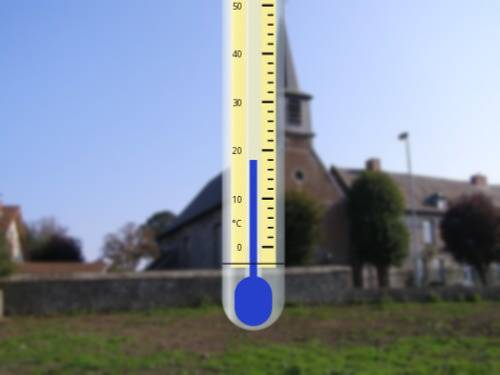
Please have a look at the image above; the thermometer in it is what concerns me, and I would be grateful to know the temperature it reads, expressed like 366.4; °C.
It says 18; °C
